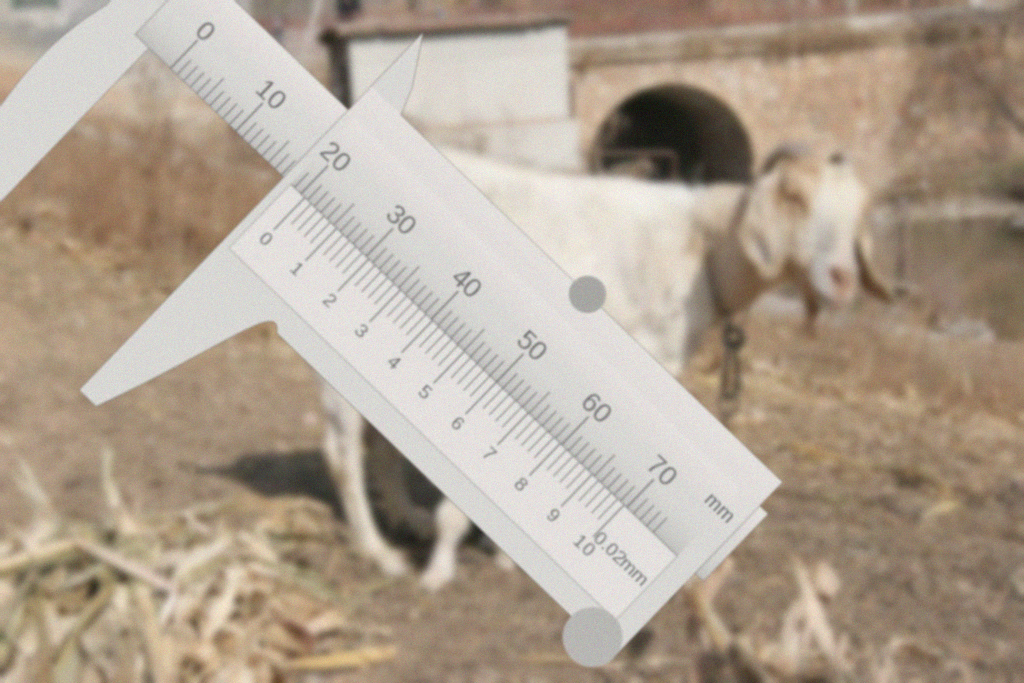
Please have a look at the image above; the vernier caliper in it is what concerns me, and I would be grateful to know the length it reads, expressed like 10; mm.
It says 20.6; mm
